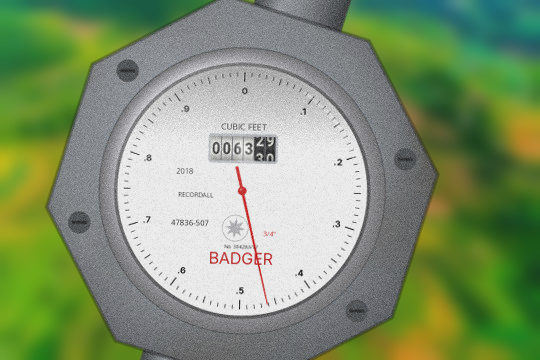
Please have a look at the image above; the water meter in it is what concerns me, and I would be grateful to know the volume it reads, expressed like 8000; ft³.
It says 6329.46; ft³
